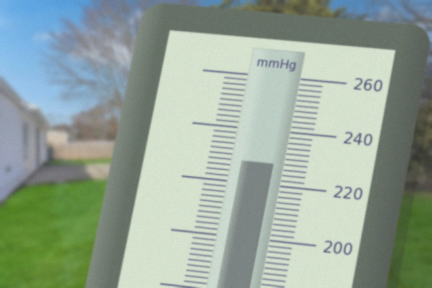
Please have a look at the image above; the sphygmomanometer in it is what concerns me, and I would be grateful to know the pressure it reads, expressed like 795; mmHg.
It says 228; mmHg
